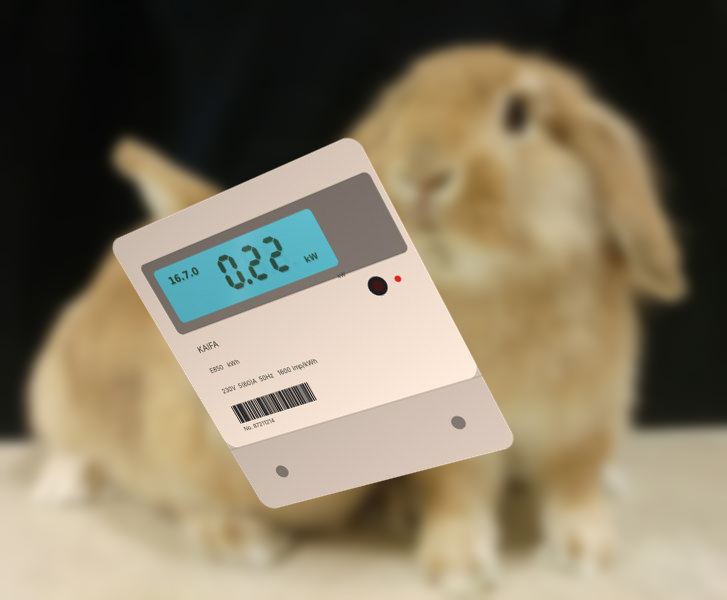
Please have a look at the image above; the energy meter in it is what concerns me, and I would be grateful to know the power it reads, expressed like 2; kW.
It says 0.22; kW
